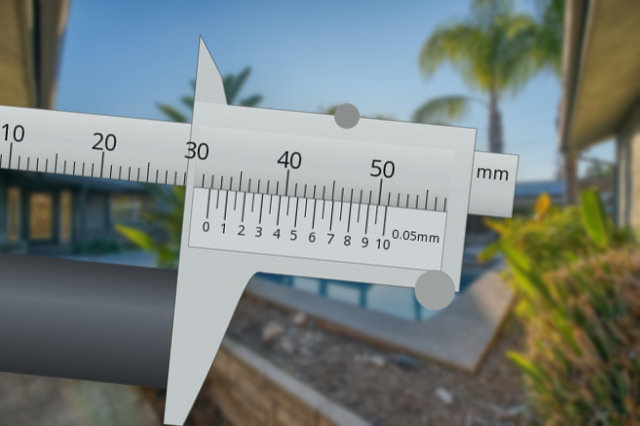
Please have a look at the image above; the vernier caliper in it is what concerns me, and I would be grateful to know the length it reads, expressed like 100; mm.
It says 31.8; mm
